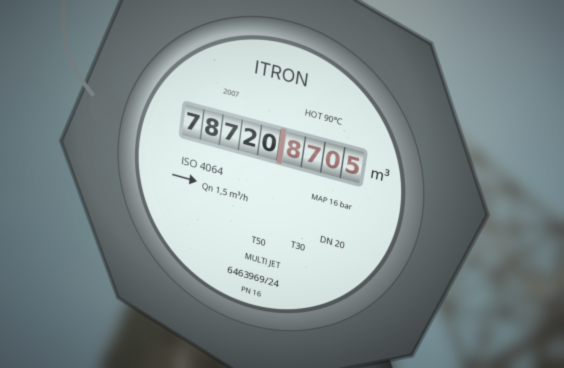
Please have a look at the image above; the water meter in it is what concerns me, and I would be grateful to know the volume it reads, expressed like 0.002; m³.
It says 78720.8705; m³
